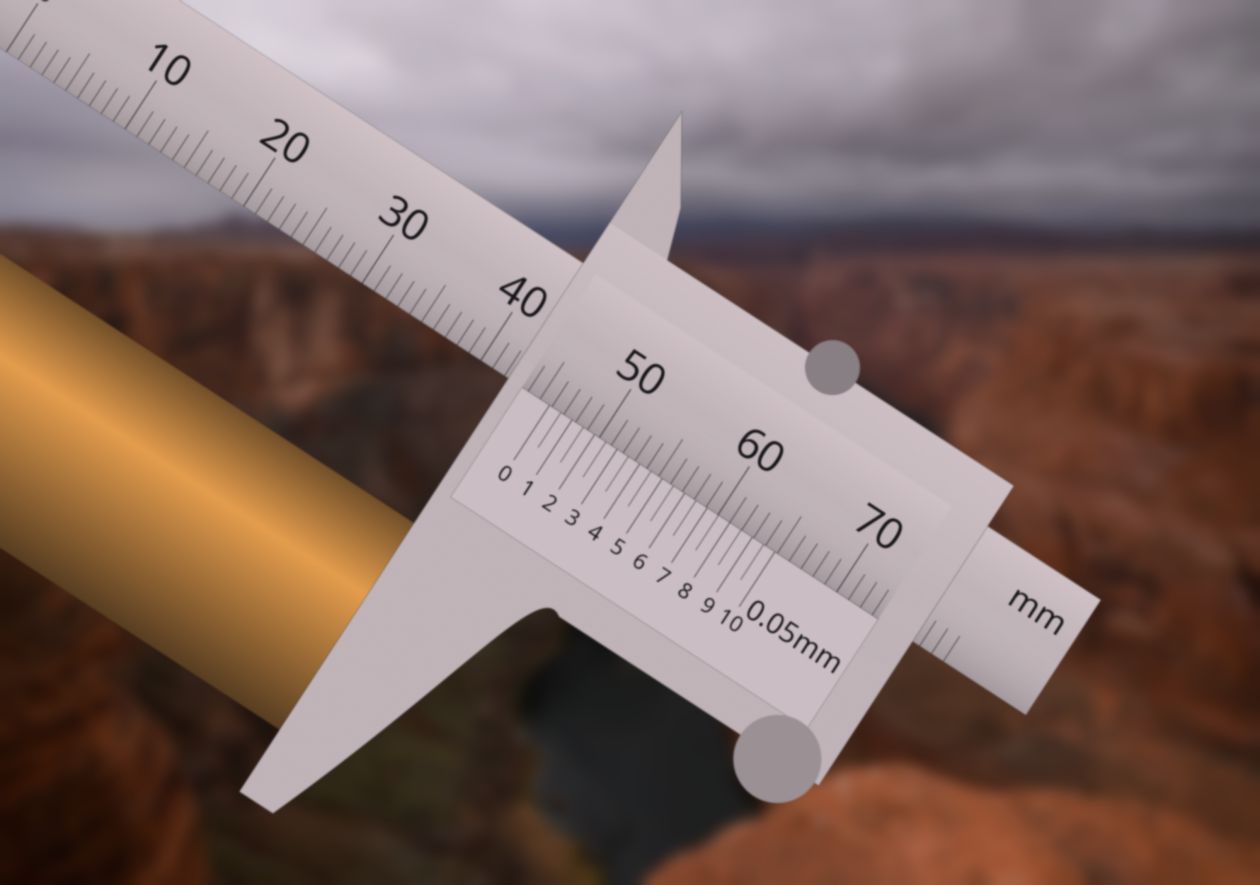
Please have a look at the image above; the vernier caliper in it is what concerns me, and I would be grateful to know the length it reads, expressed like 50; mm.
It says 45.8; mm
